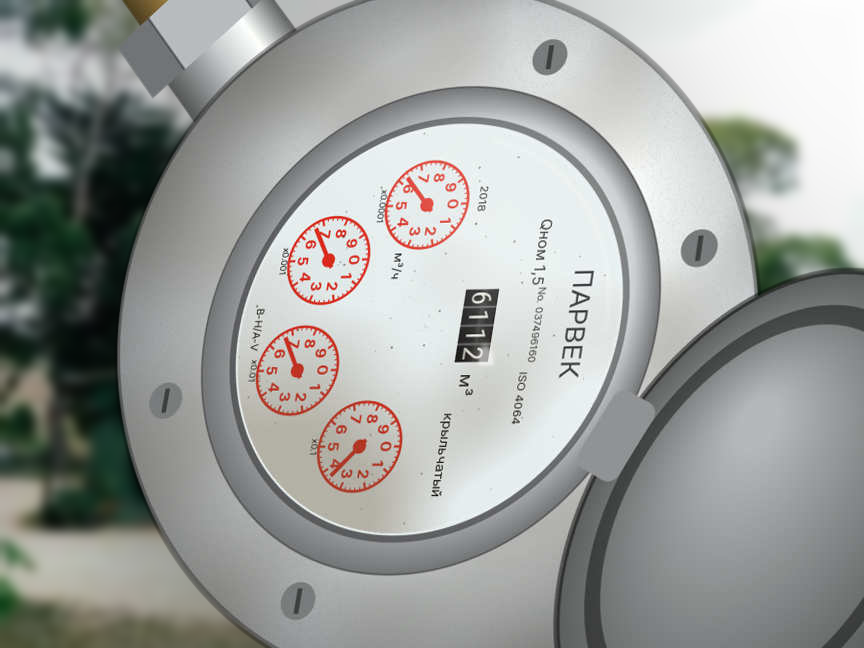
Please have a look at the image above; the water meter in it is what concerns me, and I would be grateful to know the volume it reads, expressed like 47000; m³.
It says 6112.3666; m³
